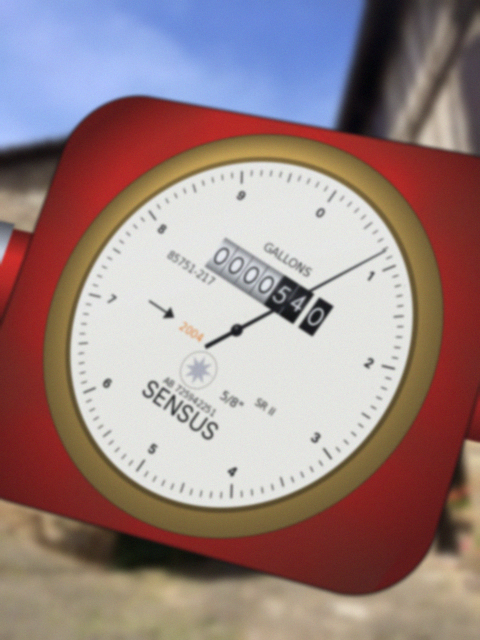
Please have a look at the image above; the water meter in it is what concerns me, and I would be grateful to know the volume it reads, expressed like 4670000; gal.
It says 540.8; gal
